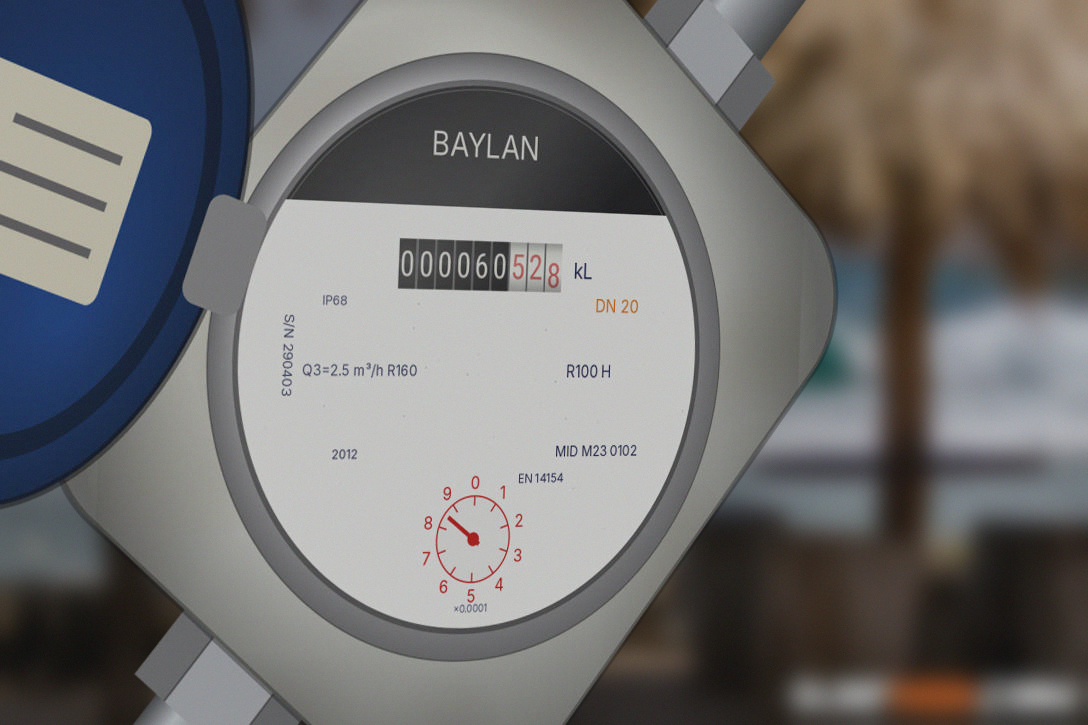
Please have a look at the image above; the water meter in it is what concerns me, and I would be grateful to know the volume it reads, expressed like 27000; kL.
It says 60.5278; kL
